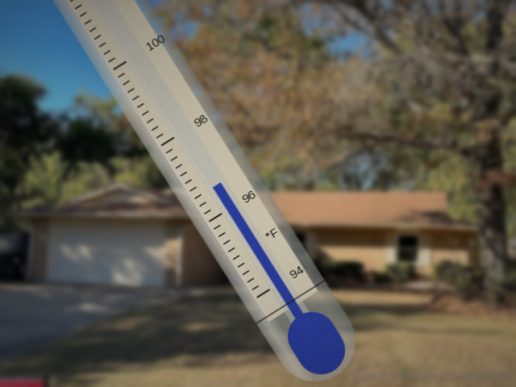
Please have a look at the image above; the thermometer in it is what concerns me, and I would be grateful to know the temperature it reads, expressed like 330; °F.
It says 96.6; °F
